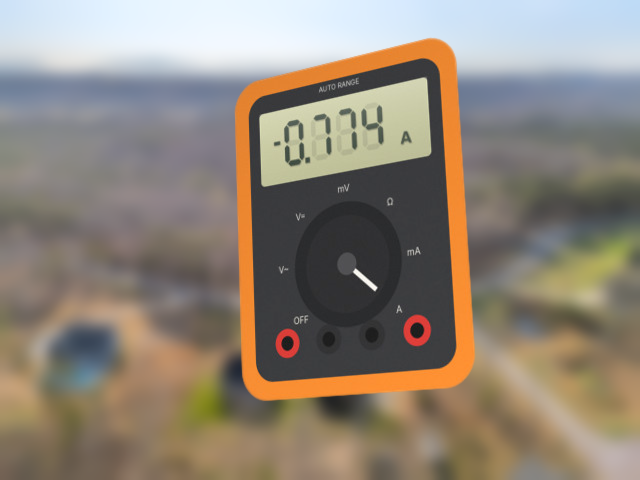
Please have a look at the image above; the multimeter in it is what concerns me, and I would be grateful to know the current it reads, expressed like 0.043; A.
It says -0.774; A
